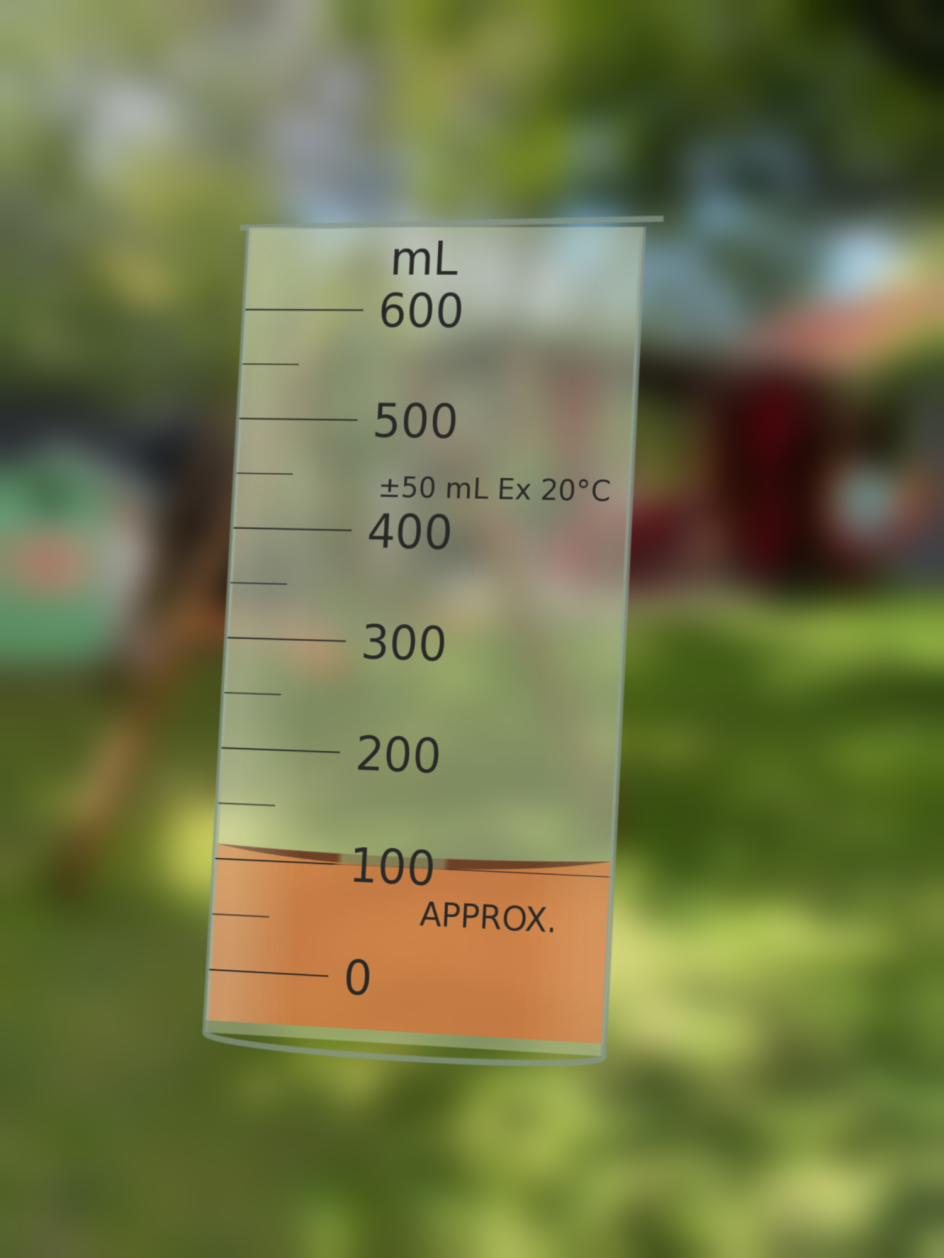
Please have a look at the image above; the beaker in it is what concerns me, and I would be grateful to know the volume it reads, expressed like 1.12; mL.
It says 100; mL
